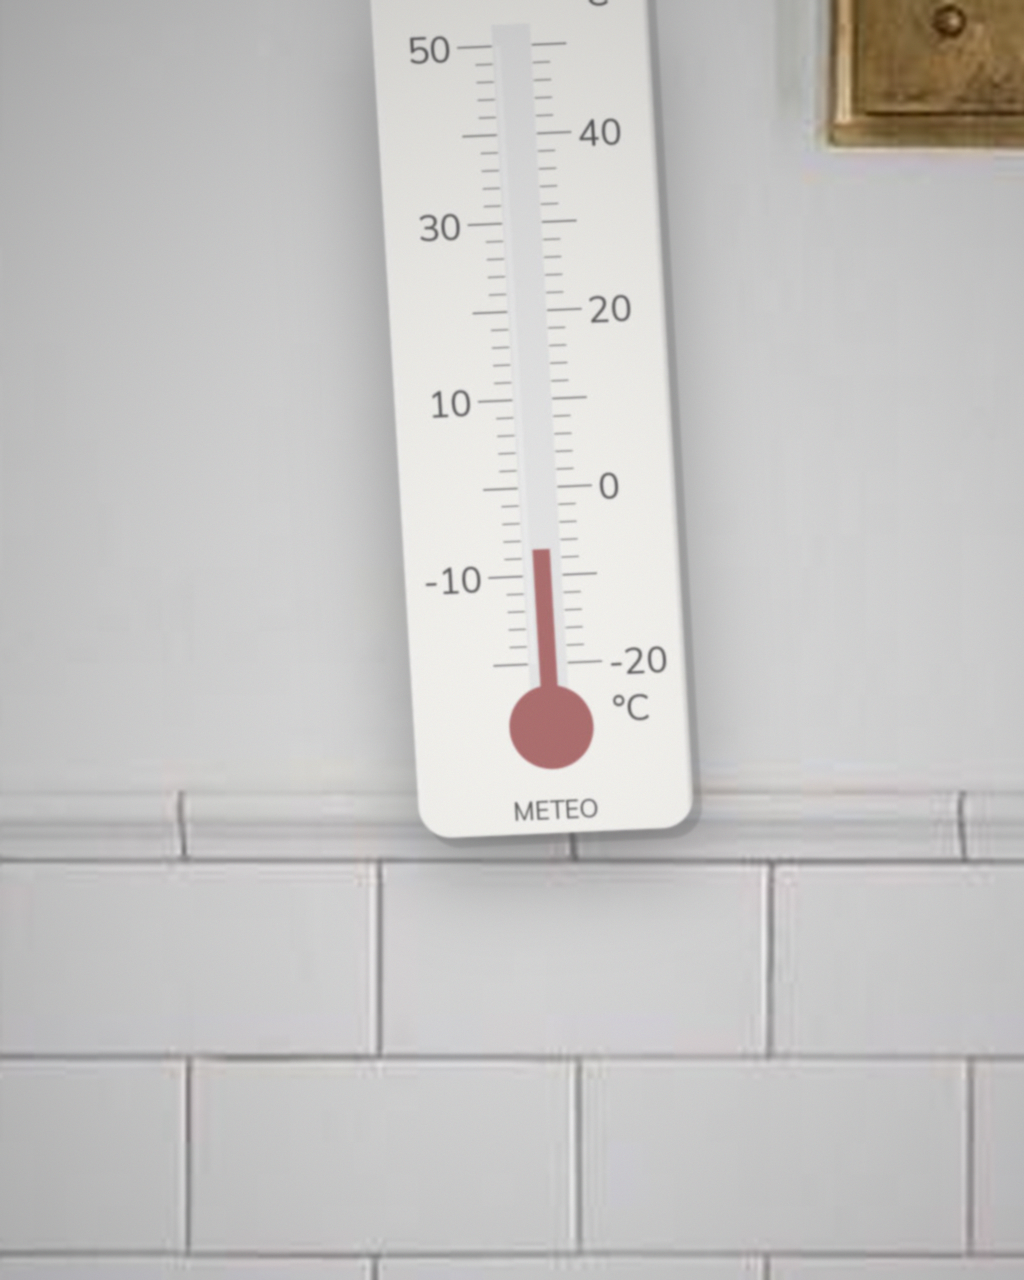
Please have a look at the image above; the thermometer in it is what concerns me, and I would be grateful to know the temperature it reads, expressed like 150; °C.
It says -7; °C
